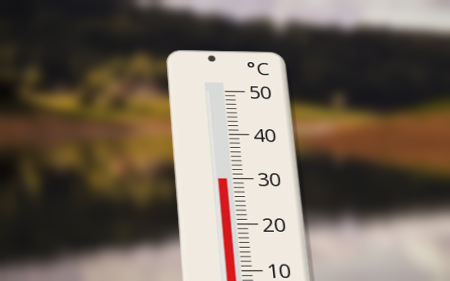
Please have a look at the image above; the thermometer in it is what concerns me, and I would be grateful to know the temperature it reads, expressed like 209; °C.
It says 30; °C
